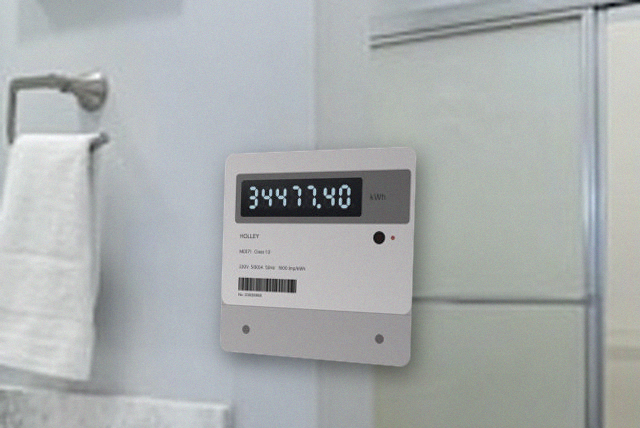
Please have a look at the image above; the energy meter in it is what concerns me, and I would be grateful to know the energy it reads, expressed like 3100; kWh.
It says 34477.40; kWh
